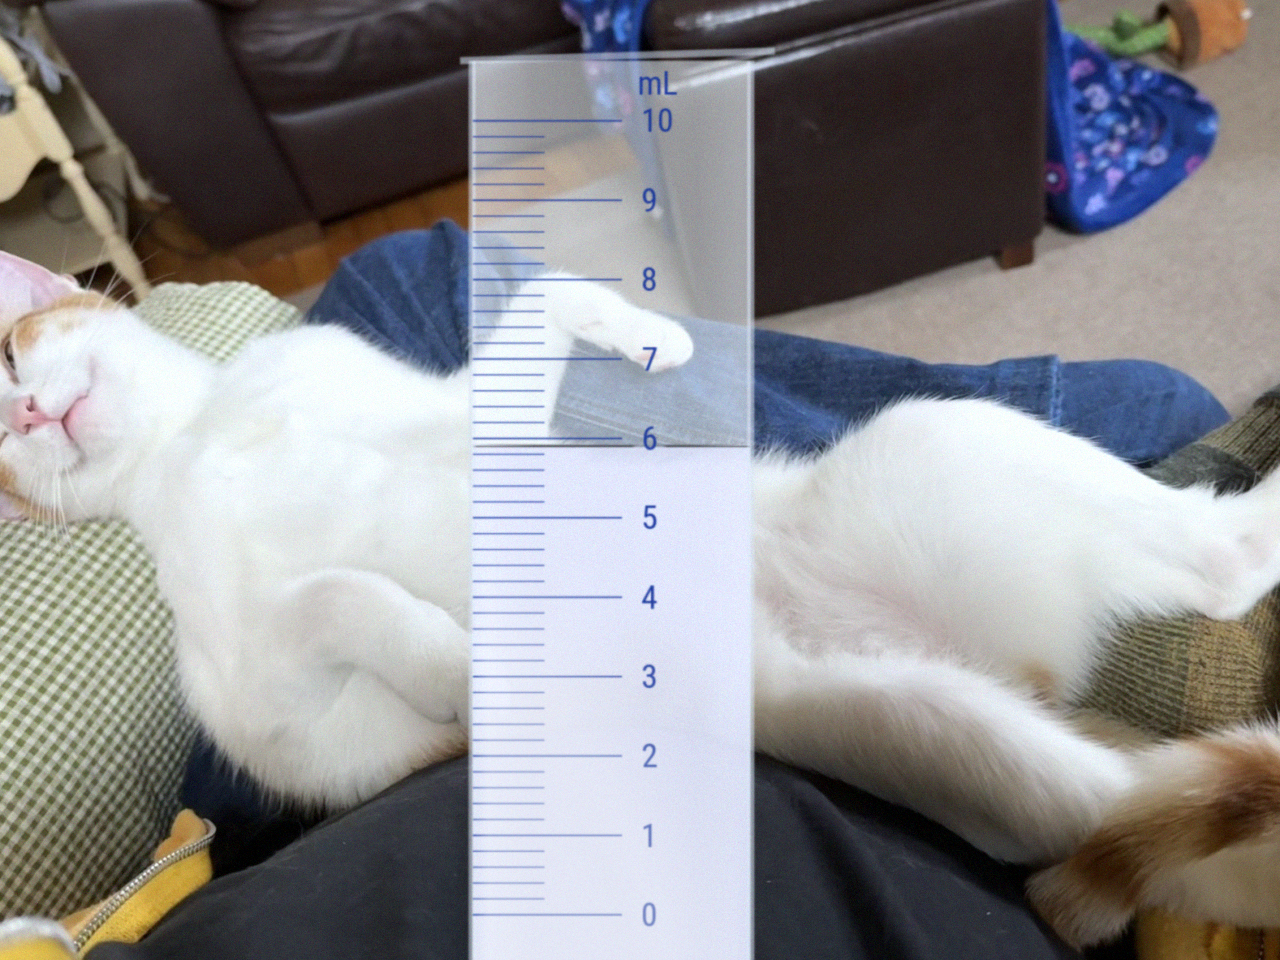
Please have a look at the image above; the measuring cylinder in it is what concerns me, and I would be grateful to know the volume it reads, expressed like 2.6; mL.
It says 5.9; mL
